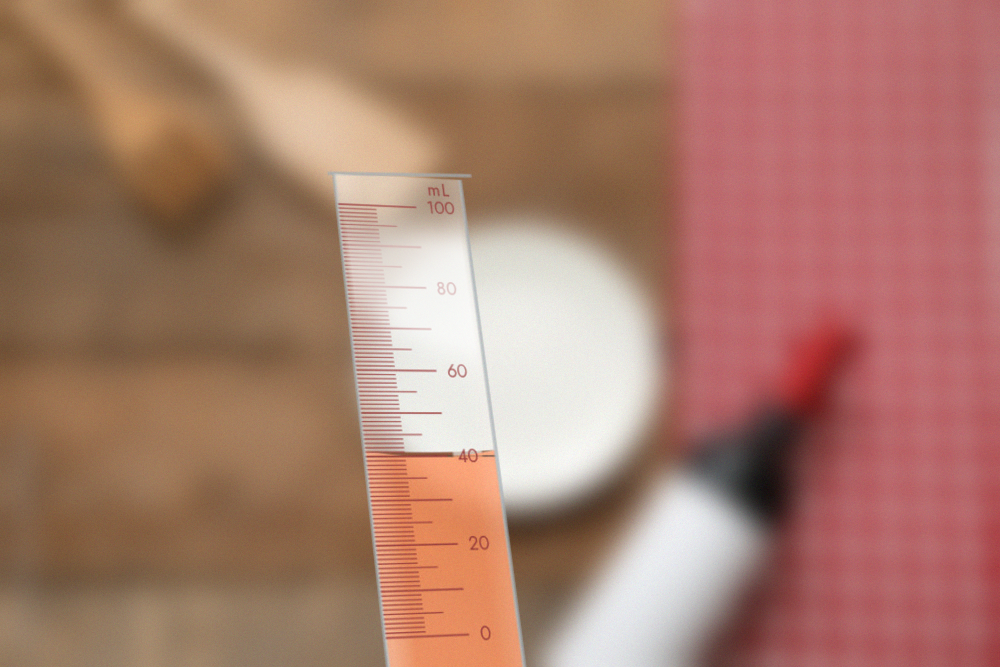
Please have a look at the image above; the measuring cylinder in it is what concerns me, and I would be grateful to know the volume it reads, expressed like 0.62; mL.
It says 40; mL
